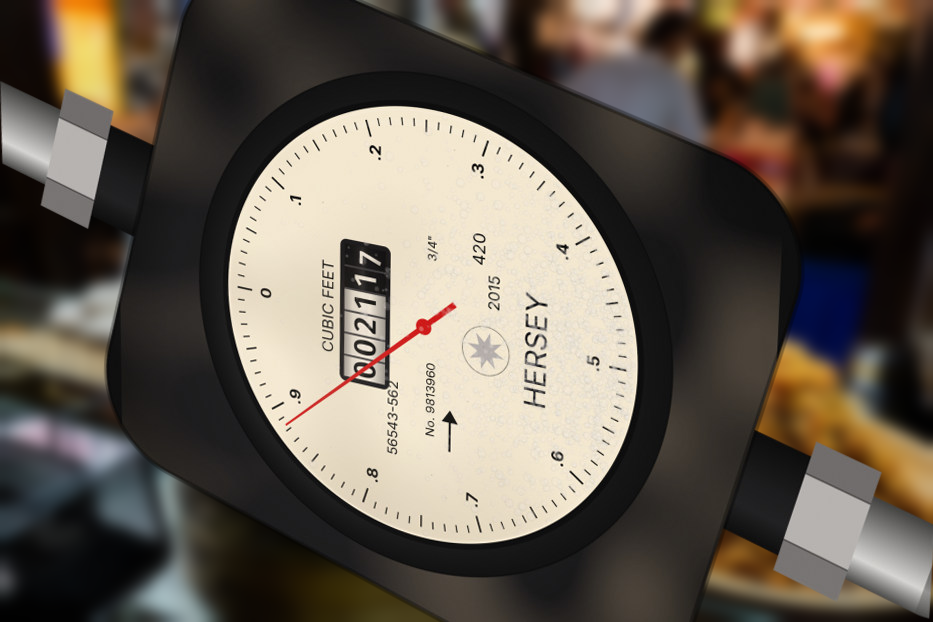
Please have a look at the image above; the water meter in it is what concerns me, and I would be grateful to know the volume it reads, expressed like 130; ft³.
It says 2116.88; ft³
